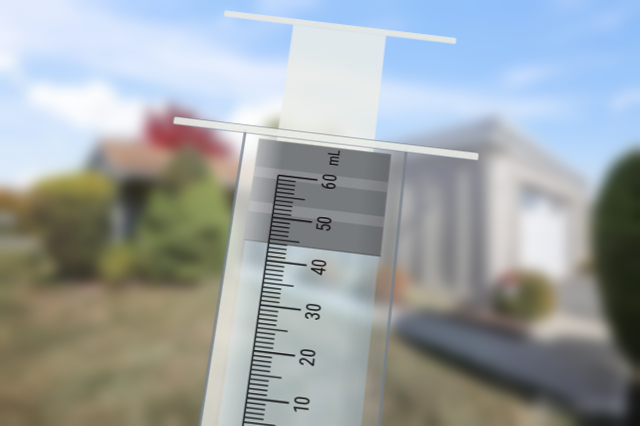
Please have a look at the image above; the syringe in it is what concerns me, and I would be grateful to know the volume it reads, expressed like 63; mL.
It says 44; mL
